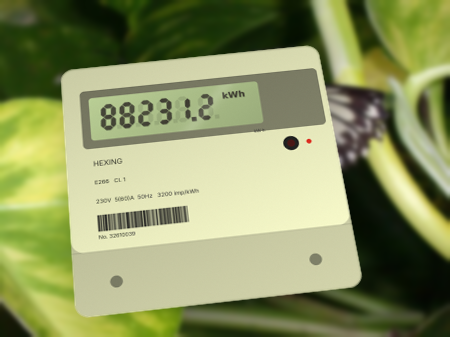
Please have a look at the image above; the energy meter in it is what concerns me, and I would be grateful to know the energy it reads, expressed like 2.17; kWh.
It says 88231.2; kWh
